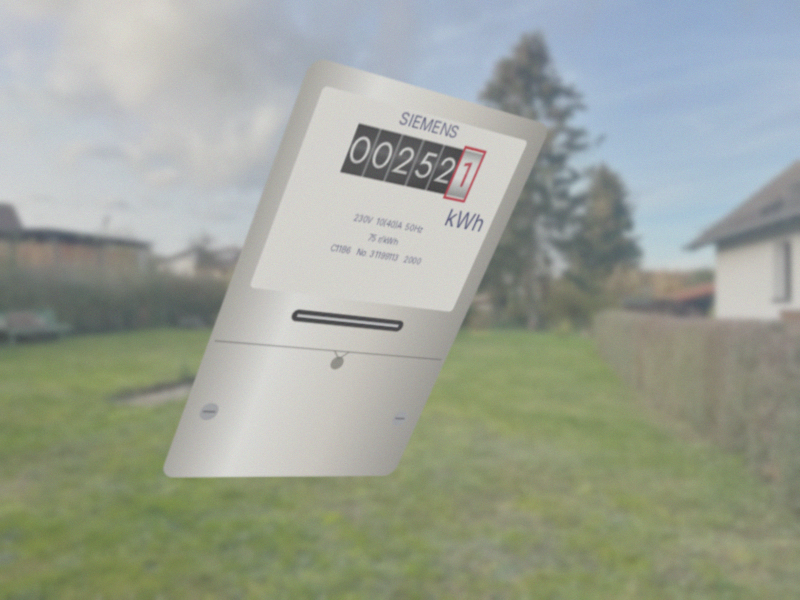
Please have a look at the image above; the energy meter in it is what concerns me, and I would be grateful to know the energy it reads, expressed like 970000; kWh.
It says 252.1; kWh
